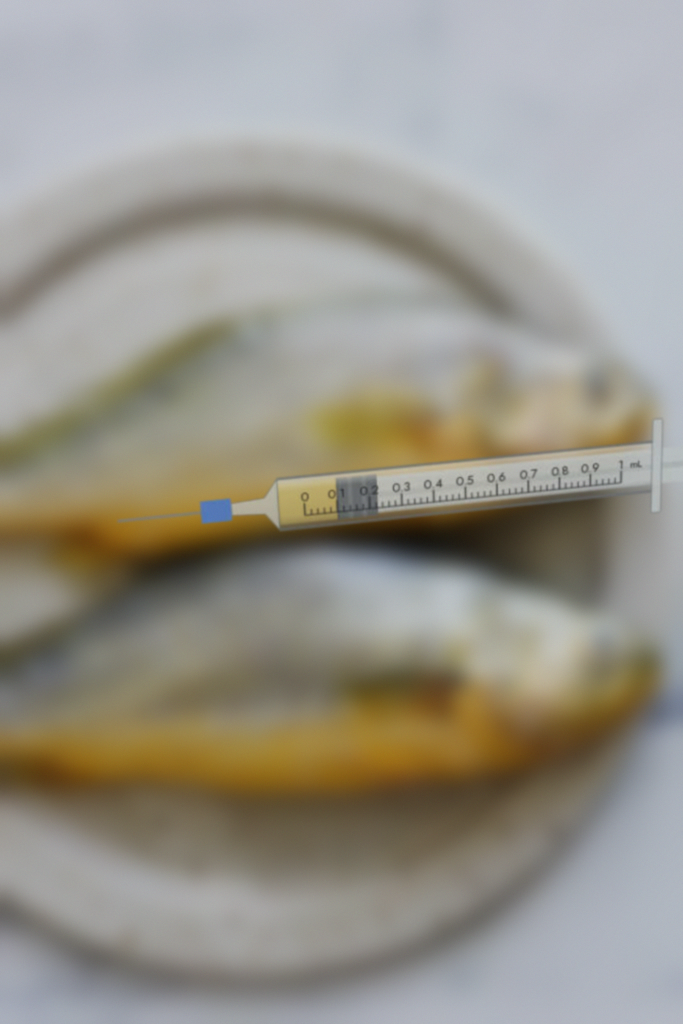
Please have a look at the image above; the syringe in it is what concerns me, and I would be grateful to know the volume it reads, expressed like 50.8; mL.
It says 0.1; mL
